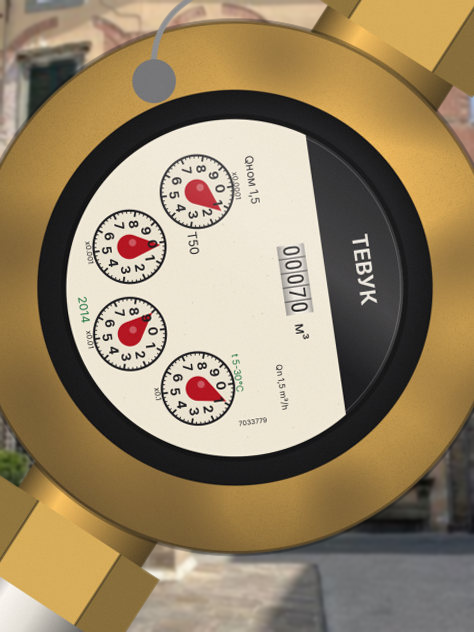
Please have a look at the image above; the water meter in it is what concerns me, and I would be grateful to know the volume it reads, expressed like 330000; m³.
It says 70.0901; m³
